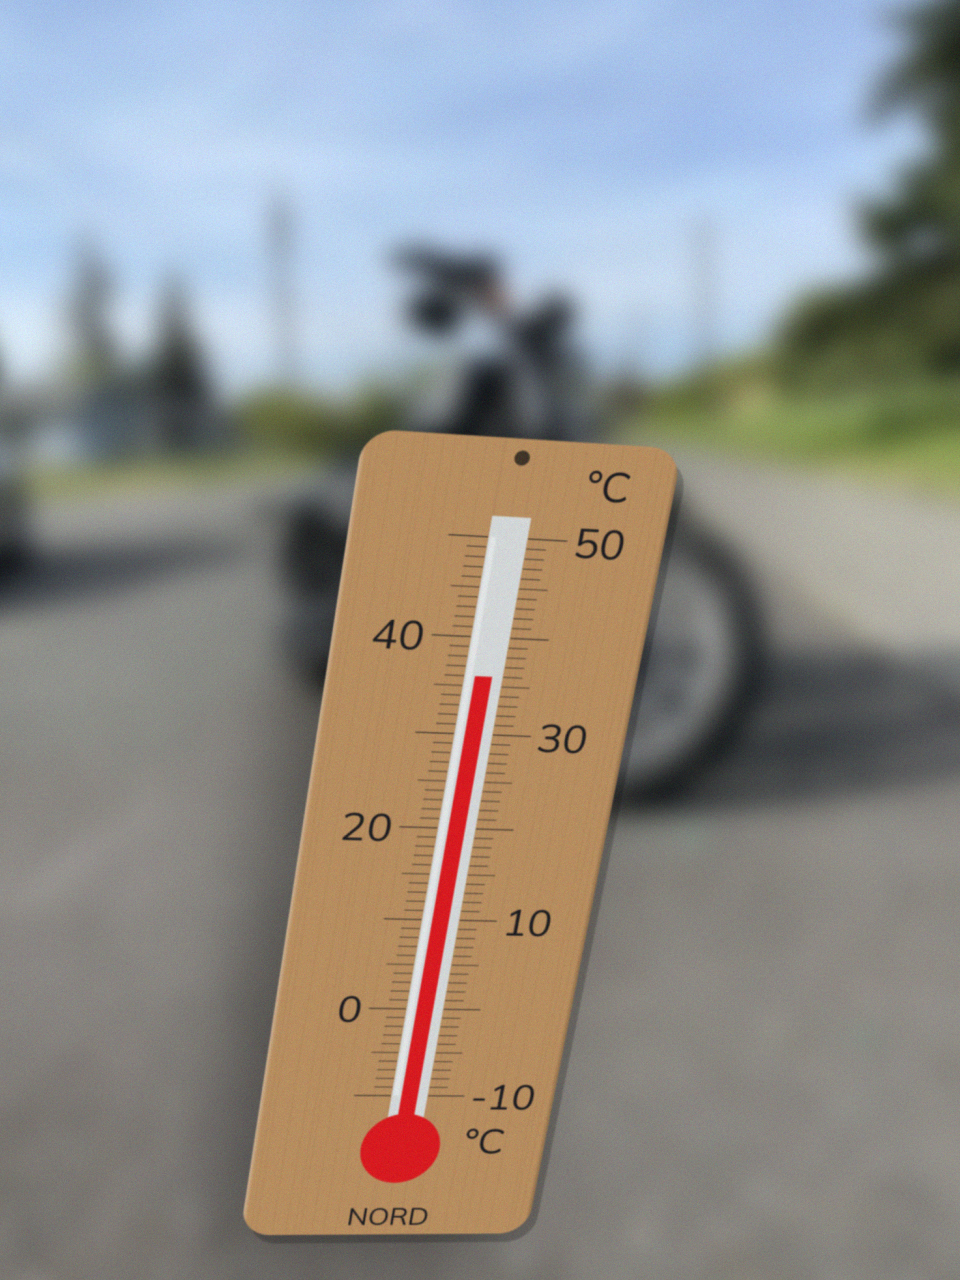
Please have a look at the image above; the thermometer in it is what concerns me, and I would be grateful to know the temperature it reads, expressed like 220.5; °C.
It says 36; °C
